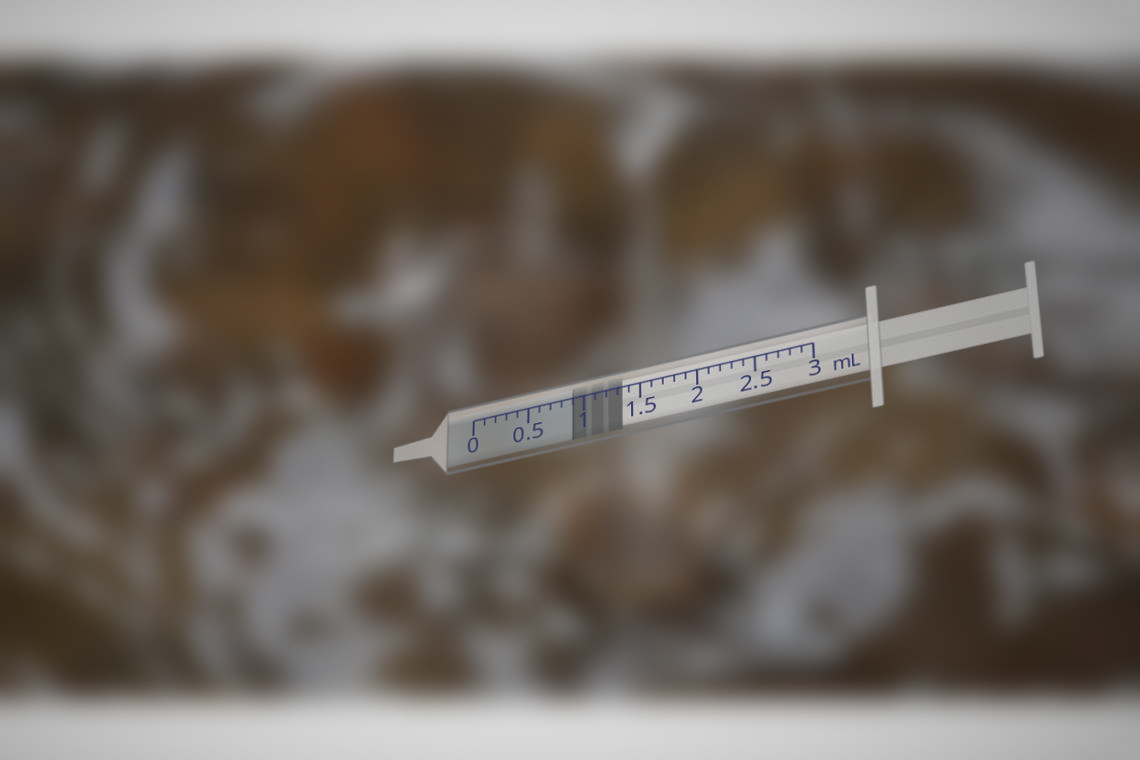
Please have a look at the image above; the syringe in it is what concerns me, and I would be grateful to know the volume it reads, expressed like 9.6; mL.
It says 0.9; mL
